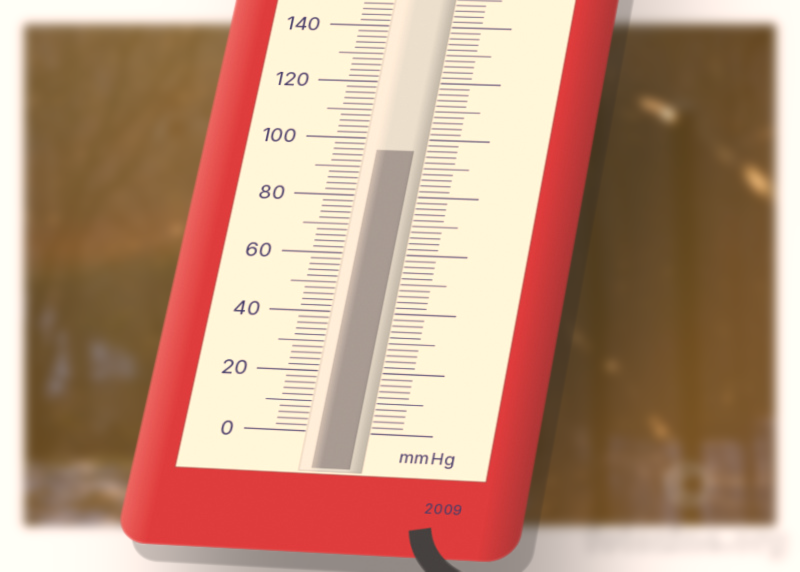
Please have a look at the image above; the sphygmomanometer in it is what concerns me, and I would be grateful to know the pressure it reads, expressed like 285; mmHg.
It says 96; mmHg
